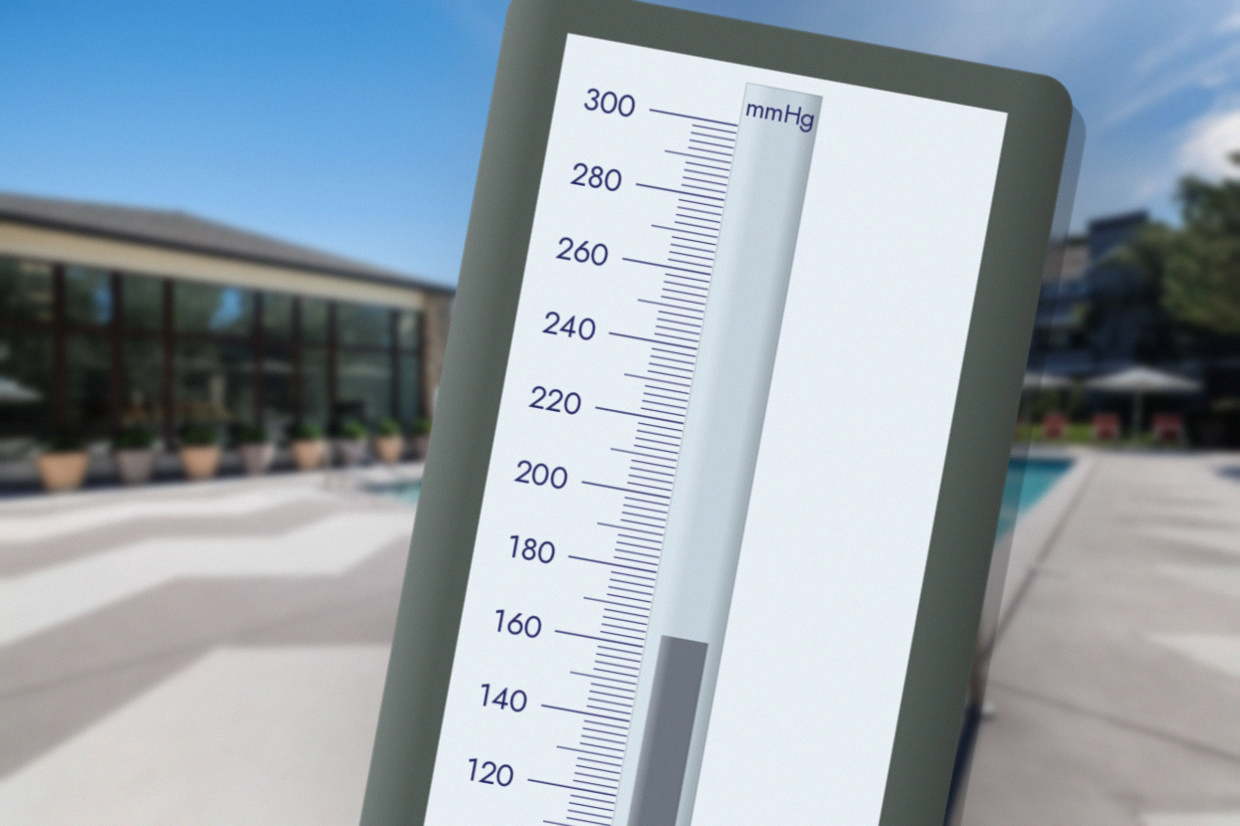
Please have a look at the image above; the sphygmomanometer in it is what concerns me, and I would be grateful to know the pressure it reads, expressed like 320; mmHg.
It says 164; mmHg
